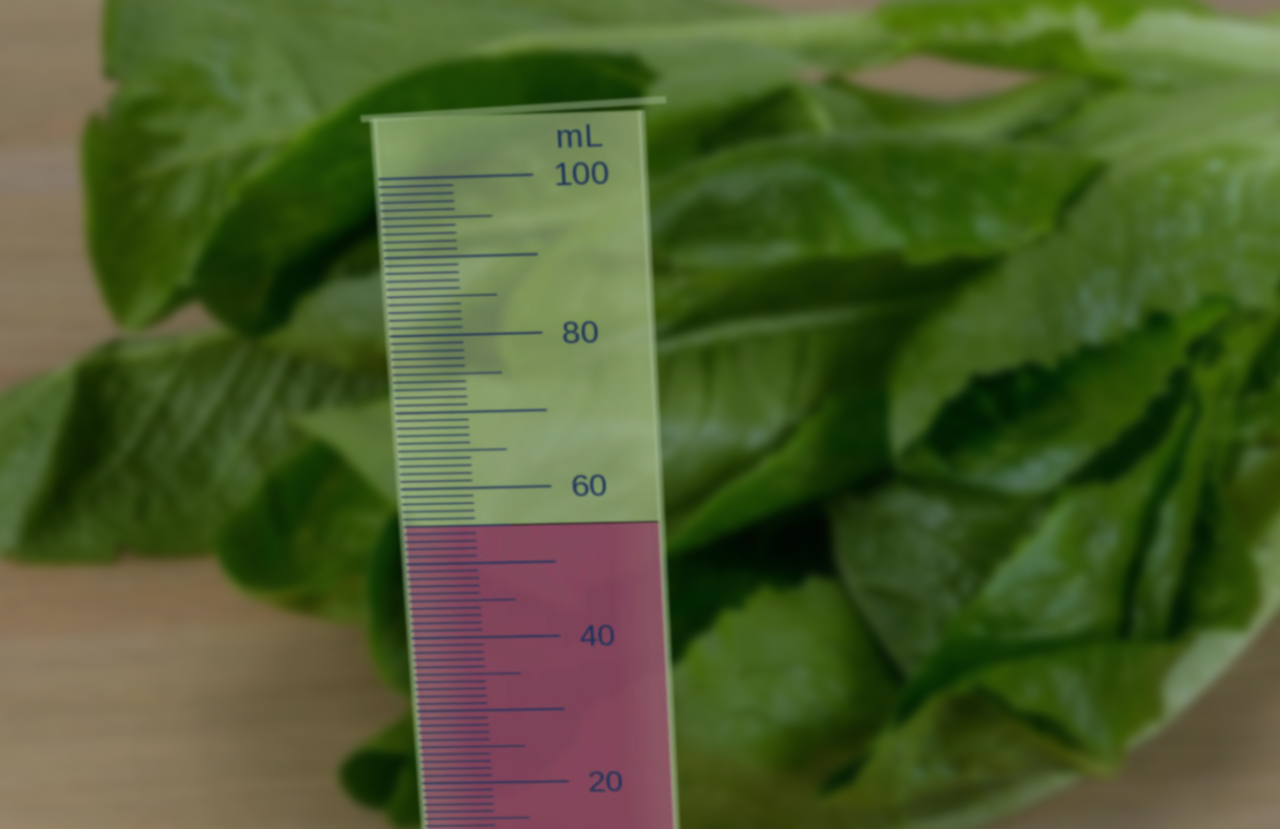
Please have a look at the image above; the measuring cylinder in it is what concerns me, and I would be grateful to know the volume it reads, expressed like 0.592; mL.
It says 55; mL
